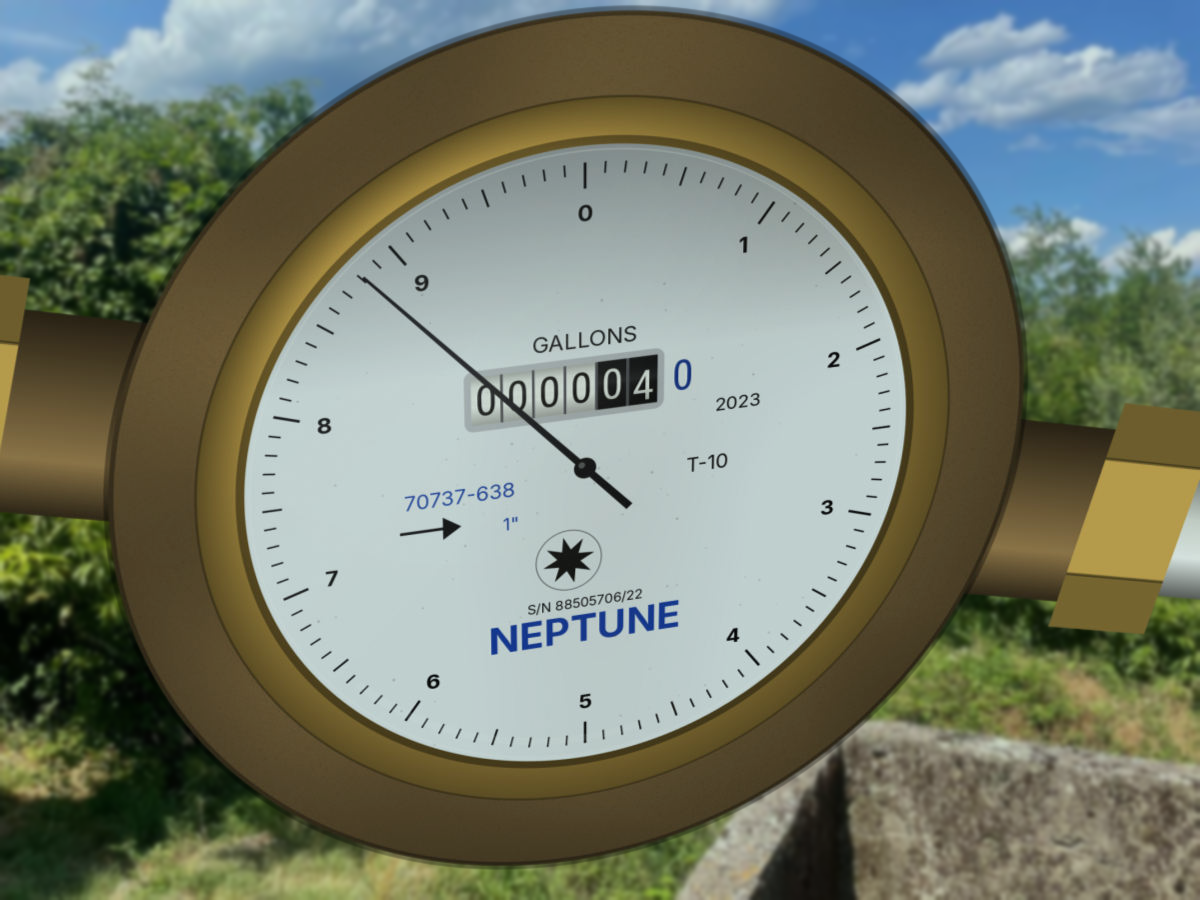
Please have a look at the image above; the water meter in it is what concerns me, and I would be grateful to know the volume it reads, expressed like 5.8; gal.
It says 38.8; gal
